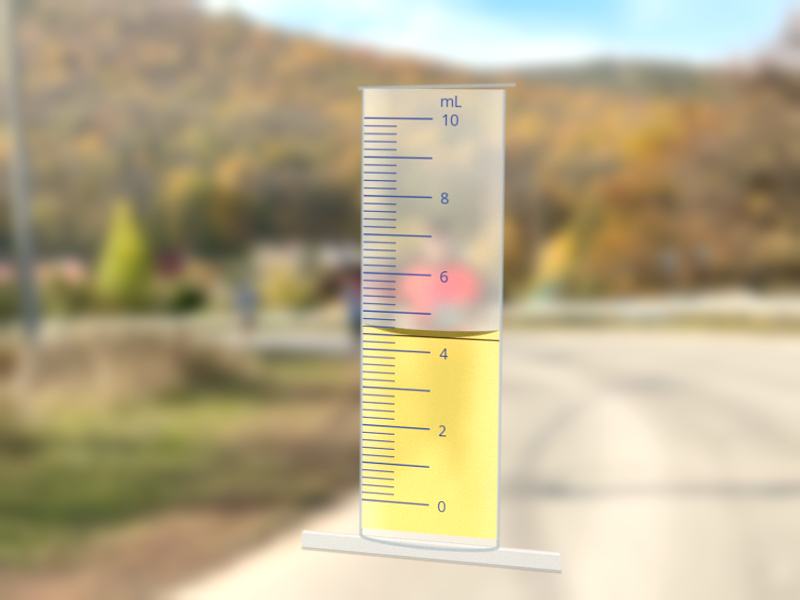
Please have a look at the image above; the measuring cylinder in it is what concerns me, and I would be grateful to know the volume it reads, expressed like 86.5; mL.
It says 4.4; mL
